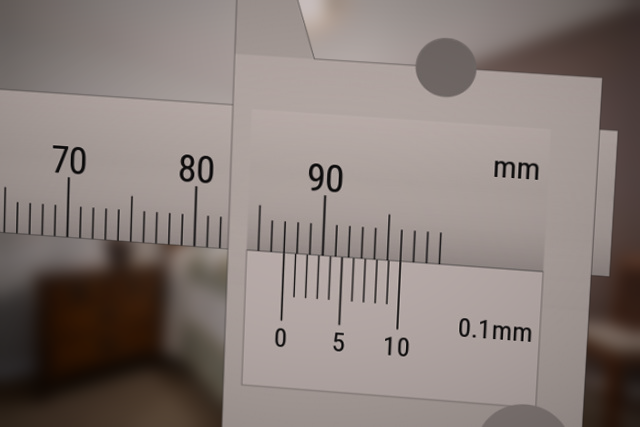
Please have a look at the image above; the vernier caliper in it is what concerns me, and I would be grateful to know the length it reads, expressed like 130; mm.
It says 87.0; mm
